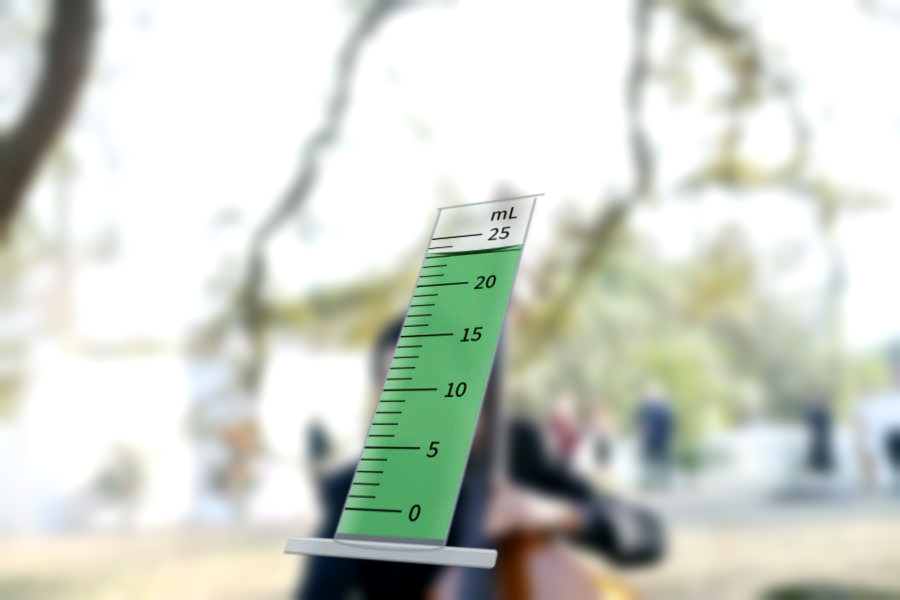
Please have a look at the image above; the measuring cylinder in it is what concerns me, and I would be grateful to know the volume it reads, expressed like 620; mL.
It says 23; mL
